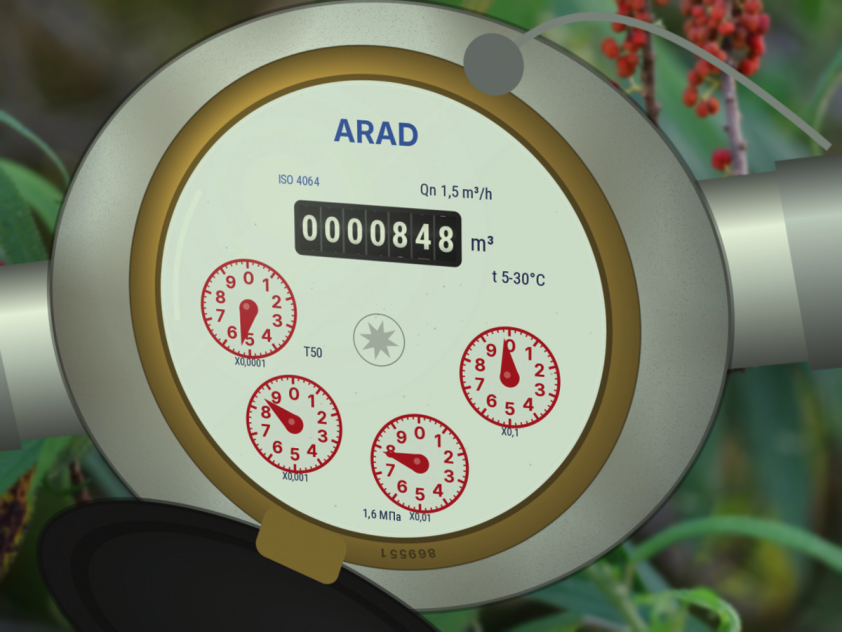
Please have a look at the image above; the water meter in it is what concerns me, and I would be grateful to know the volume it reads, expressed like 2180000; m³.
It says 847.9785; m³
